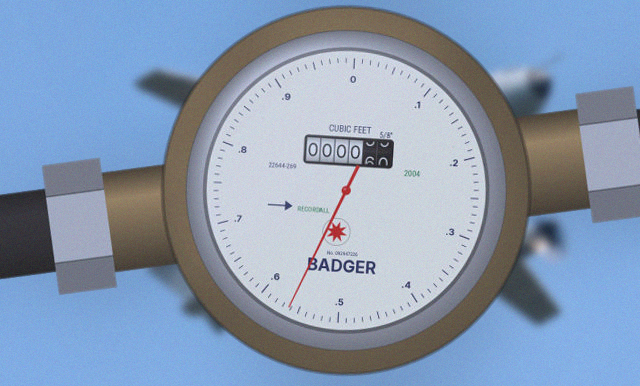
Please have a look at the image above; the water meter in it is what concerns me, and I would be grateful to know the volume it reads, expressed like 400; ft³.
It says 59.56; ft³
